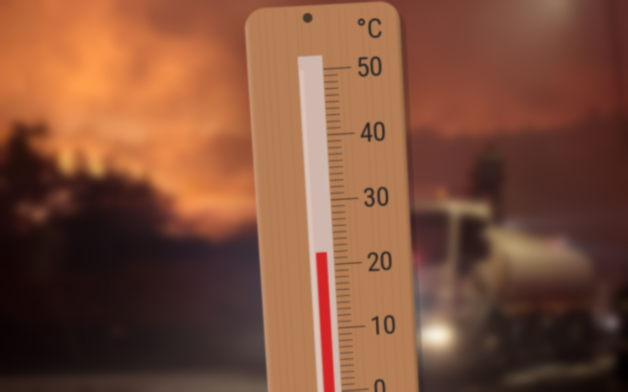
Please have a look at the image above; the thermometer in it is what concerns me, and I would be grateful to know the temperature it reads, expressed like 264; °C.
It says 22; °C
